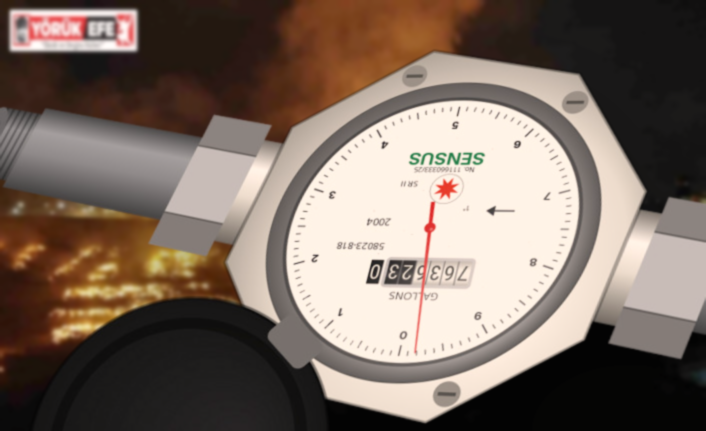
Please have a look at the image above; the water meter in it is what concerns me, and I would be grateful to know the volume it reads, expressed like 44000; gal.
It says 7636229.8; gal
